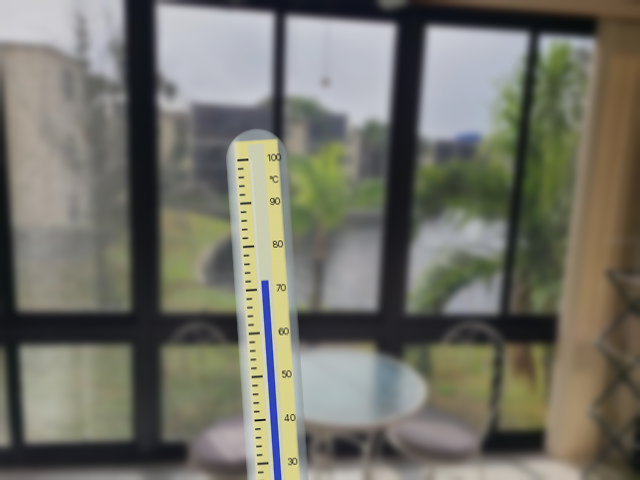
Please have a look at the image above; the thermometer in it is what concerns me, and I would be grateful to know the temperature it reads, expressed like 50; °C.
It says 72; °C
